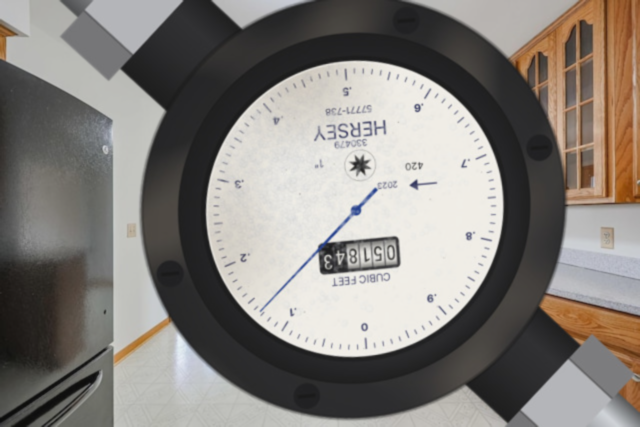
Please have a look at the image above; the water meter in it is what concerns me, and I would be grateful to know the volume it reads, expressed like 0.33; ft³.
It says 51843.13; ft³
